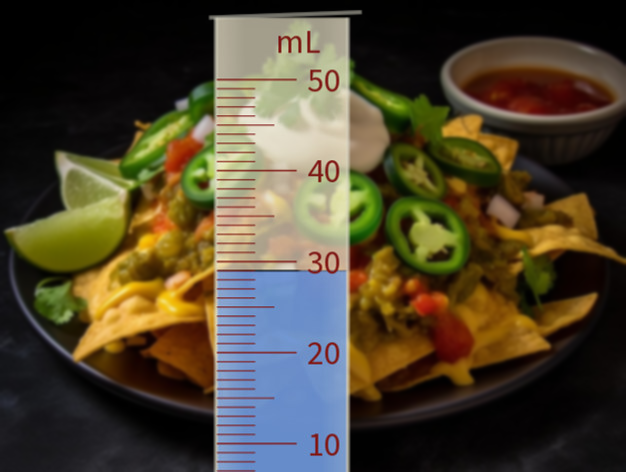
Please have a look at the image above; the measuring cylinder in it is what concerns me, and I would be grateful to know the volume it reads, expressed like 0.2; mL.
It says 29; mL
